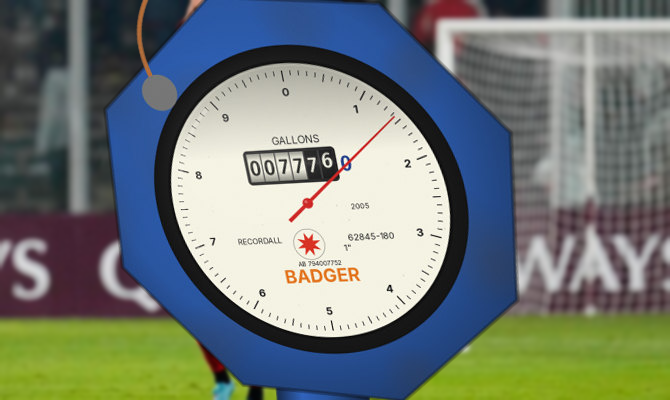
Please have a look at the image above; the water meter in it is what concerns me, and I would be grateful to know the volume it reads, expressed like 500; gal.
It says 77761.4; gal
